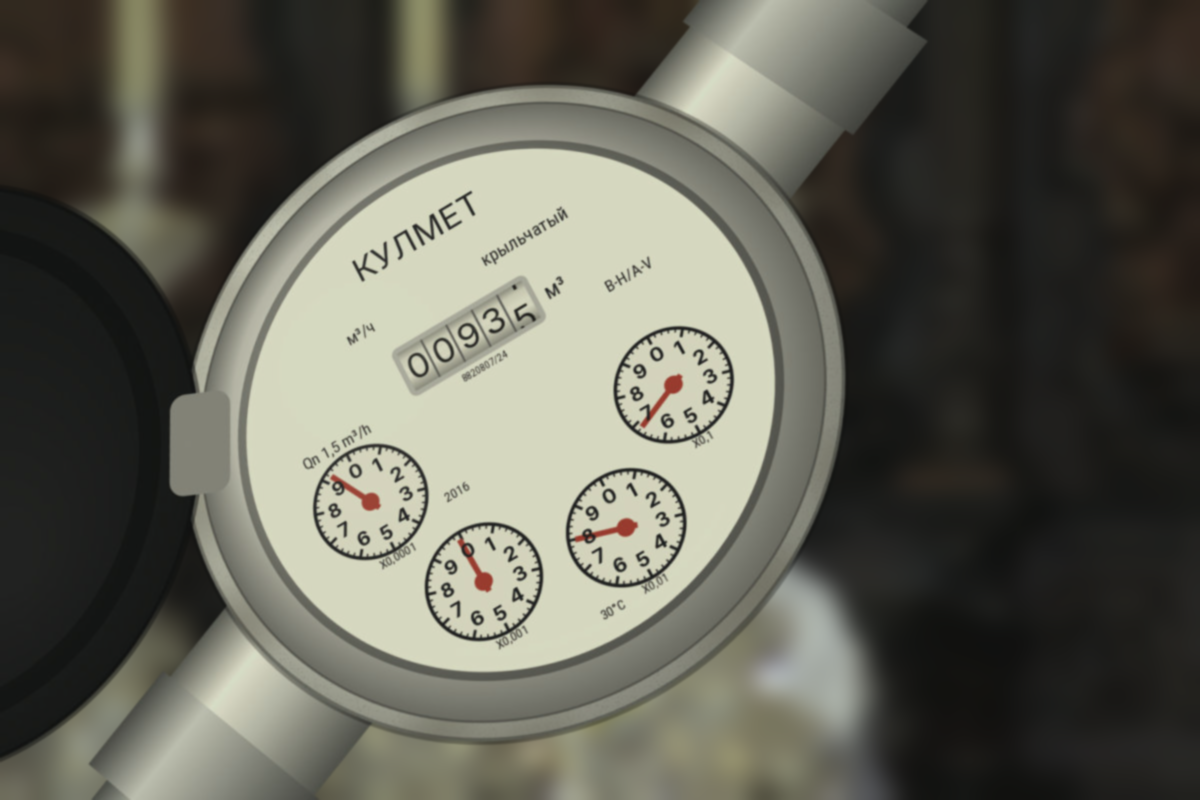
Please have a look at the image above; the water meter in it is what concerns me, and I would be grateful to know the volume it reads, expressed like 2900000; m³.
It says 934.6799; m³
